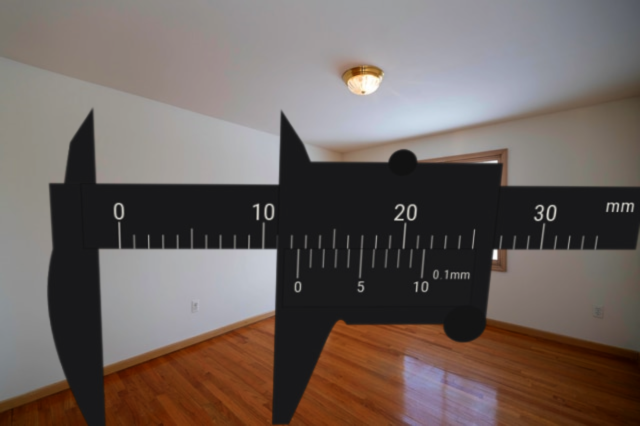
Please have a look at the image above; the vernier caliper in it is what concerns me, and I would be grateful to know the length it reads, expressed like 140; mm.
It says 12.5; mm
